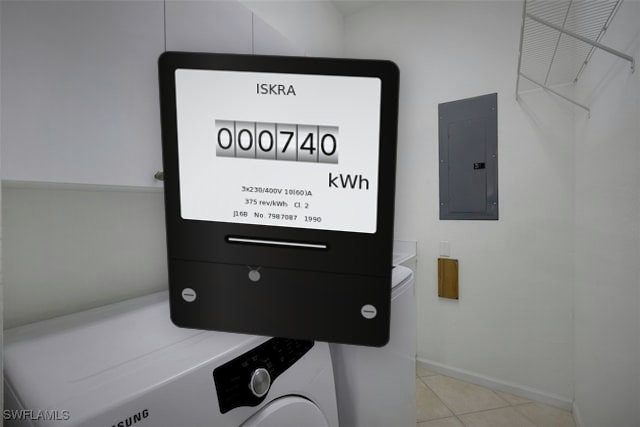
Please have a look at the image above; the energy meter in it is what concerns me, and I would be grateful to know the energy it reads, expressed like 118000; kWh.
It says 740; kWh
